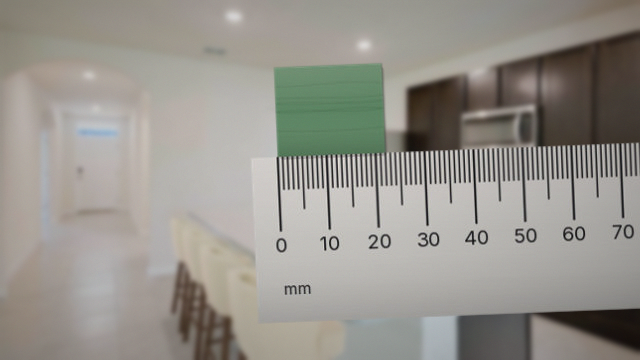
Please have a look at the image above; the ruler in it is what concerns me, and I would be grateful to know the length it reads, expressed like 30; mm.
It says 22; mm
